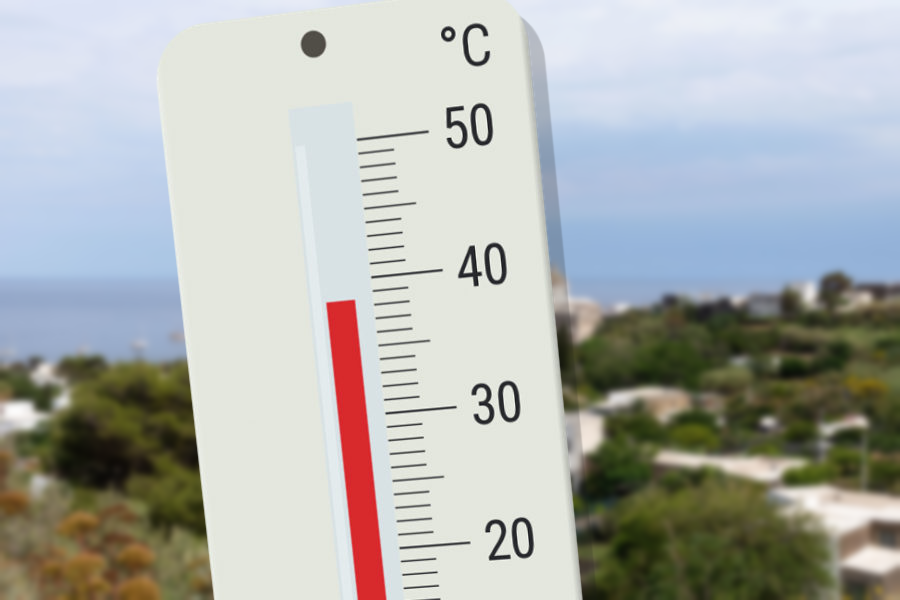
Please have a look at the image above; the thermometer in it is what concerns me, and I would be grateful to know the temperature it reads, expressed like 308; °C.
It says 38.5; °C
